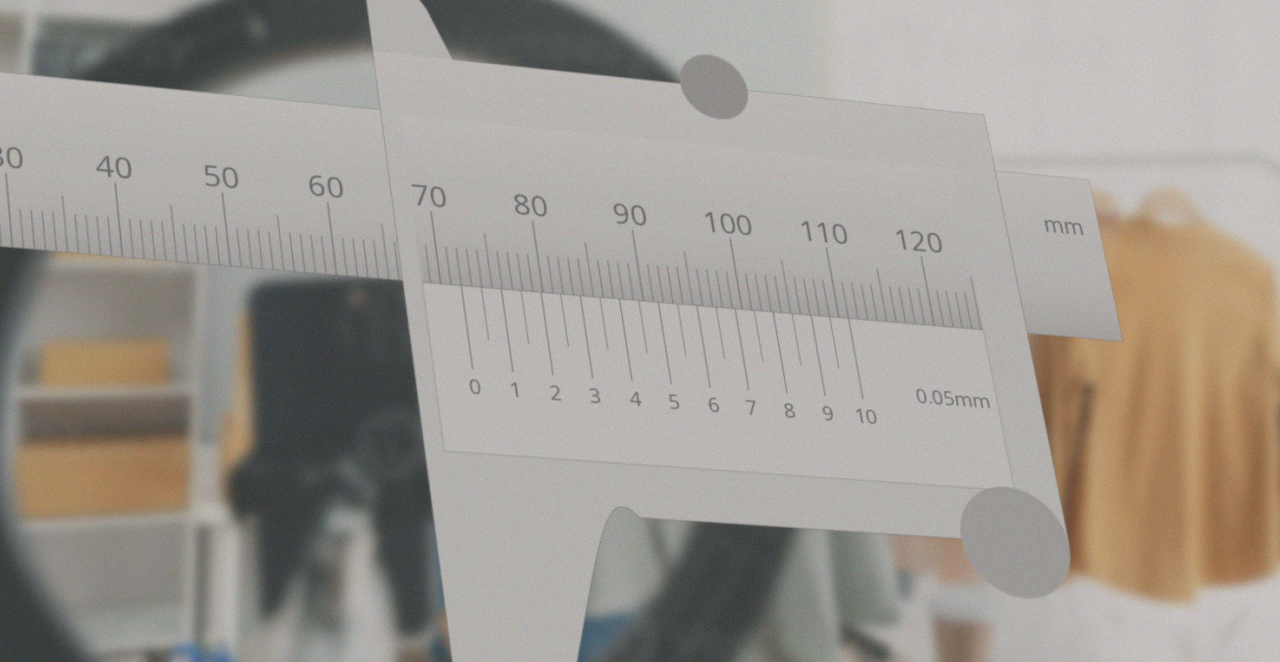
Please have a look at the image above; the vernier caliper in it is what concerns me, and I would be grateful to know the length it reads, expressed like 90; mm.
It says 72.0; mm
